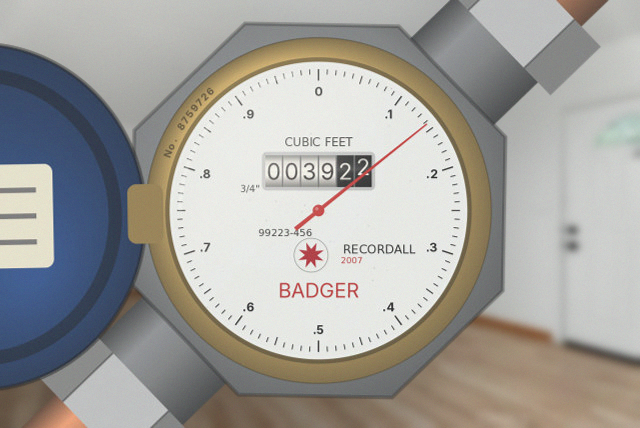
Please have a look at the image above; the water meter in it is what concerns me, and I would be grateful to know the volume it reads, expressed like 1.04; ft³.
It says 3922.14; ft³
